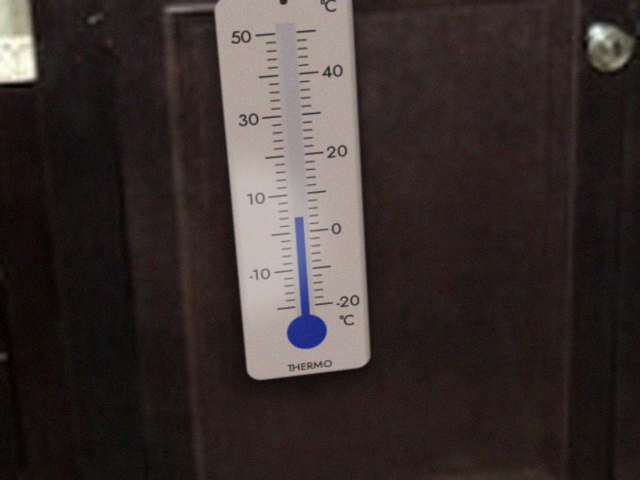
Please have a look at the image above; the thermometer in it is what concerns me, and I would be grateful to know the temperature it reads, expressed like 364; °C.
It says 4; °C
